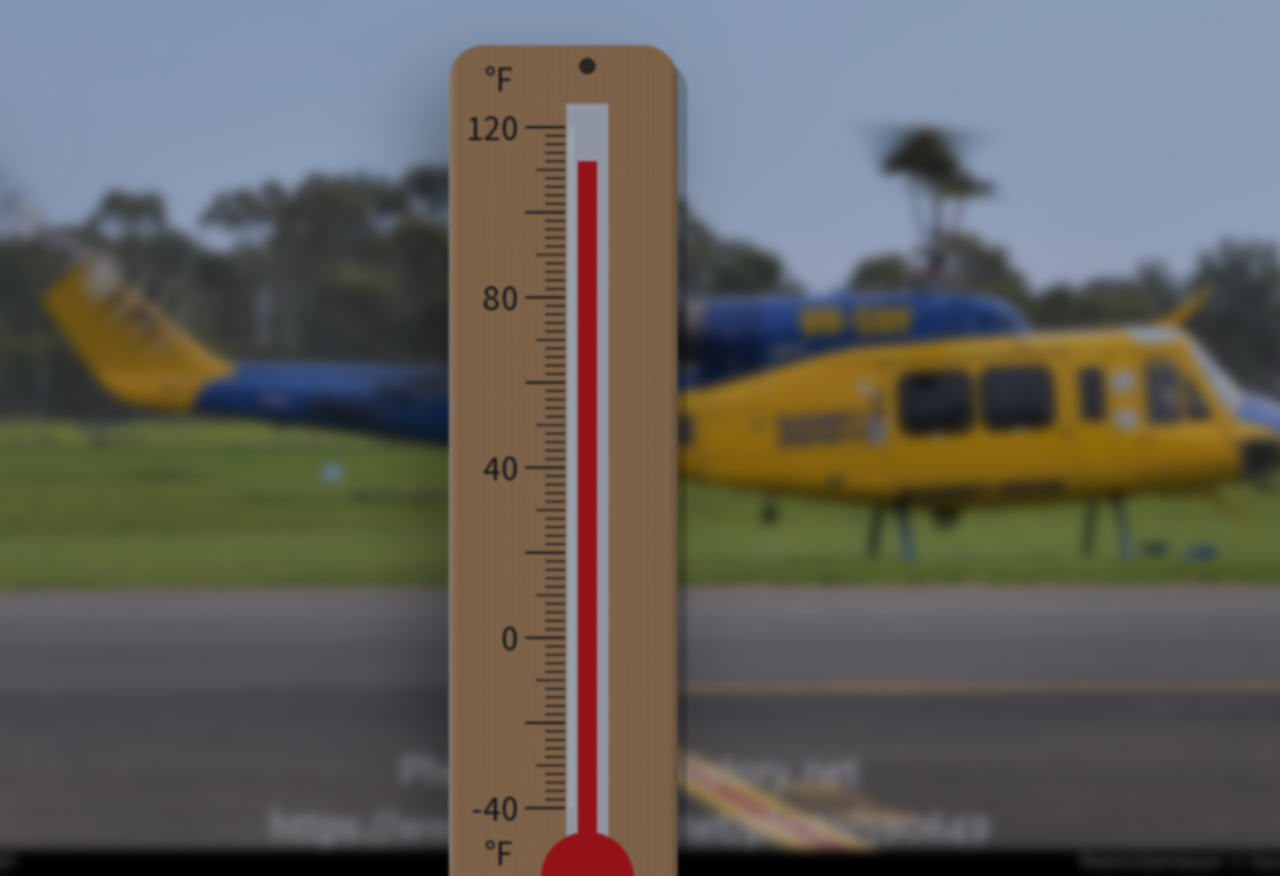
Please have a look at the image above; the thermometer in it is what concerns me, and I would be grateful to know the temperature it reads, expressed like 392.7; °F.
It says 112; °F
